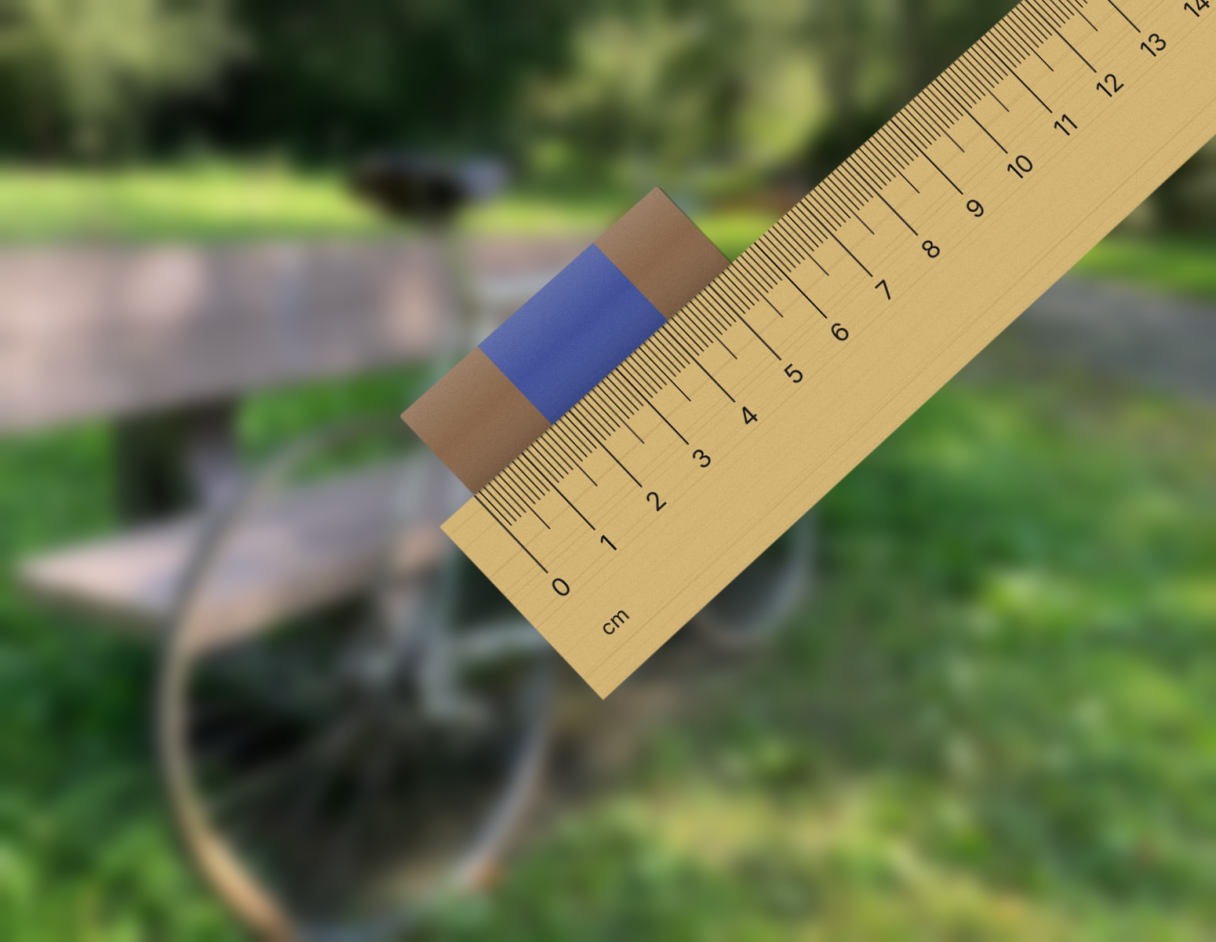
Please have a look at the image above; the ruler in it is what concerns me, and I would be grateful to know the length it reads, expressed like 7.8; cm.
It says 5.5; cm
